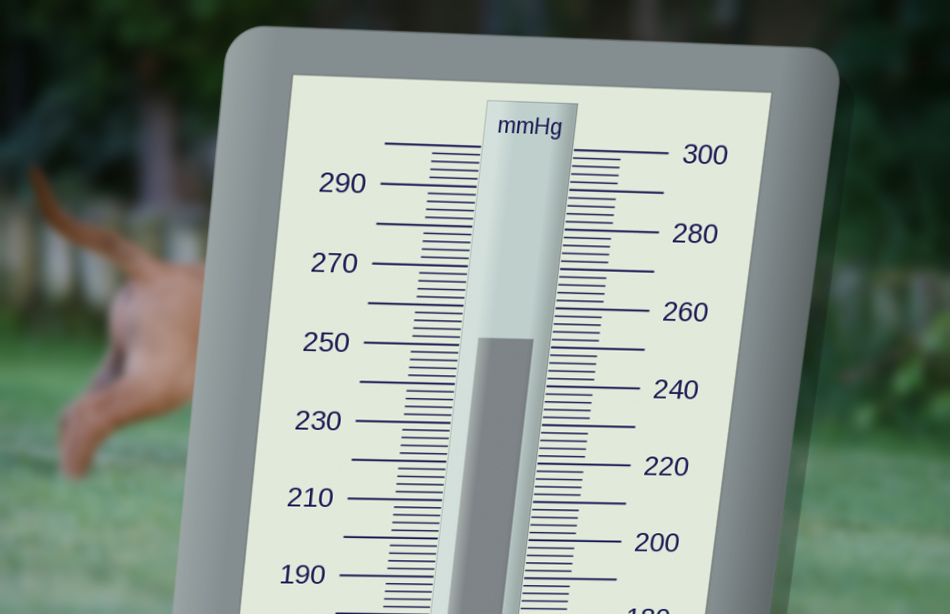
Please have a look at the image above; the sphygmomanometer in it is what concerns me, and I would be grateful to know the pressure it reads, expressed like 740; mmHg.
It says 252; mmHg
